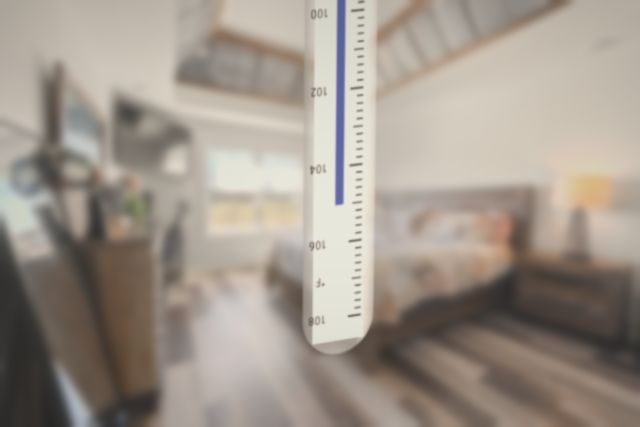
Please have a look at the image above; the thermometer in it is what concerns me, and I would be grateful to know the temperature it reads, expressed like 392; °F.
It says 105; °F
